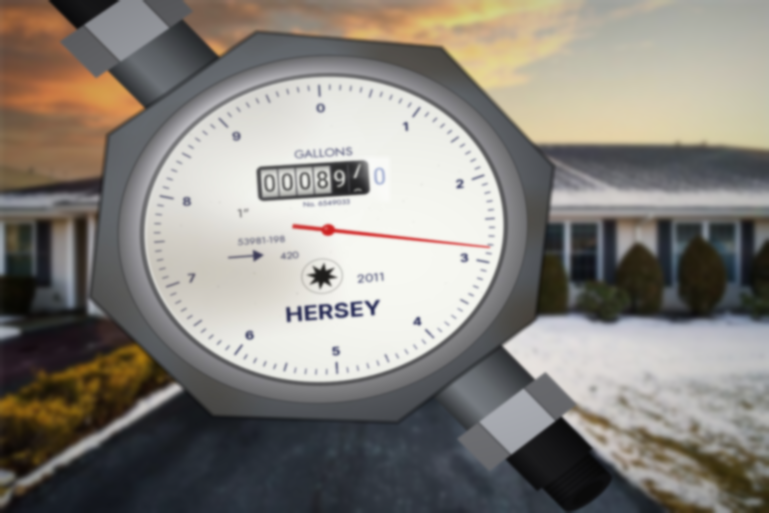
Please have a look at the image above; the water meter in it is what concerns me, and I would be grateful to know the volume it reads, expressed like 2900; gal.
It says 8972.8; gal
